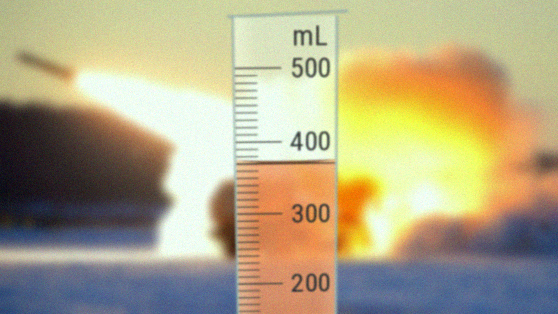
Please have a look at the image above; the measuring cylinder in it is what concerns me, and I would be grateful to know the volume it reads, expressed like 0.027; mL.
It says 370; mL
